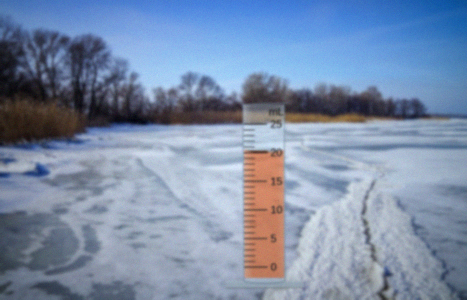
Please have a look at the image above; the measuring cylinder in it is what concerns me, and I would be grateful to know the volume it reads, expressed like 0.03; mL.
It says 20; mL
